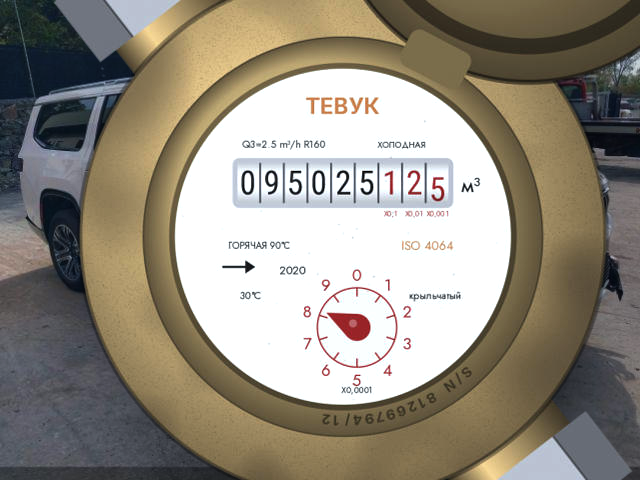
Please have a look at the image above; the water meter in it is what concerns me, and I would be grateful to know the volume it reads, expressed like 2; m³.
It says 95025.1248; m³
